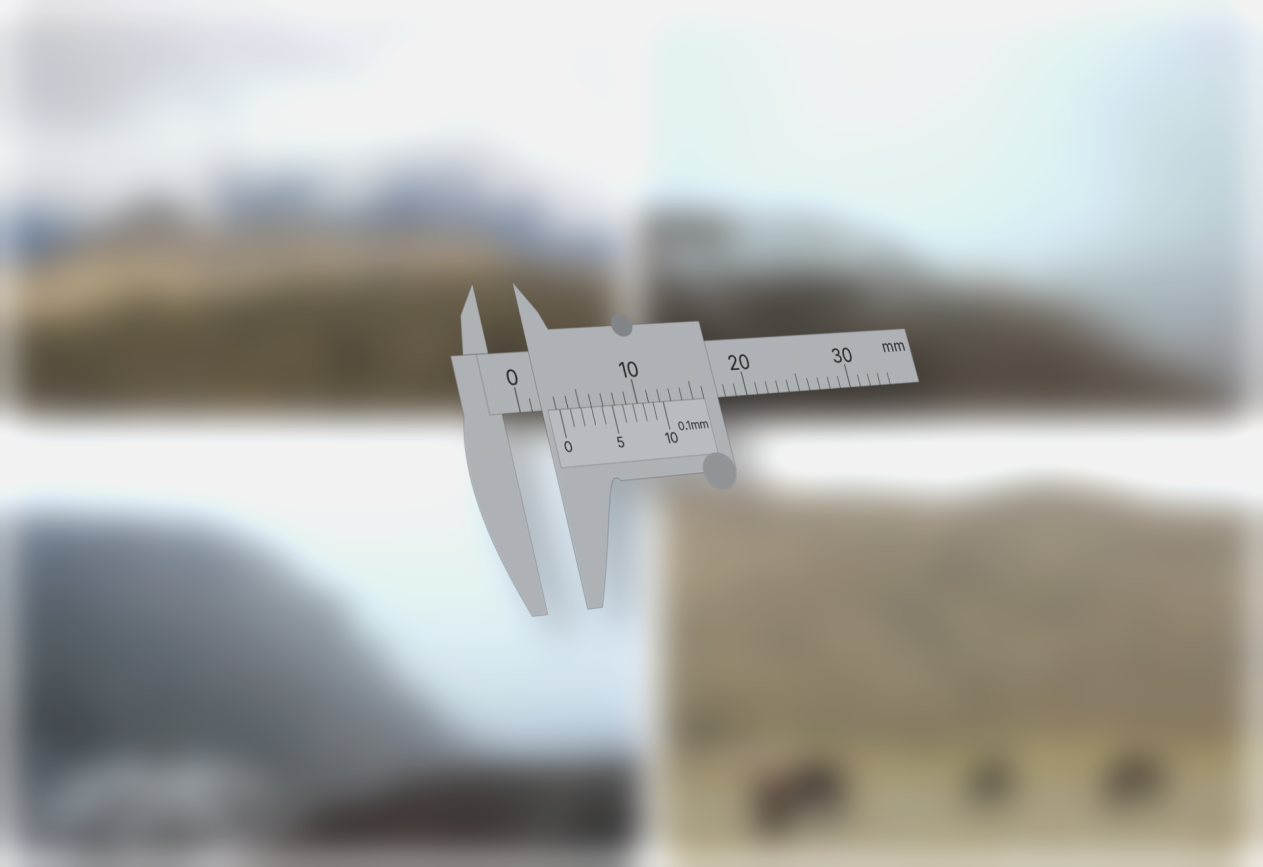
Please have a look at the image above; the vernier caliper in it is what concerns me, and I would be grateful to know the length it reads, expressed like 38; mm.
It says 3.3; mm
